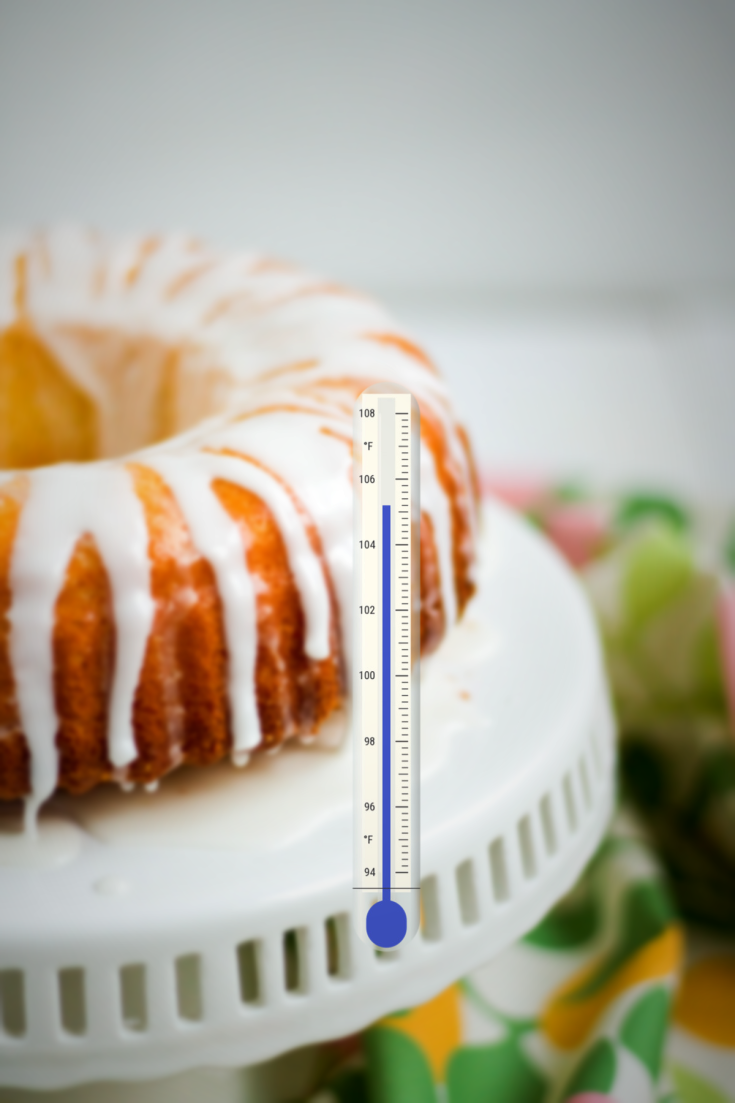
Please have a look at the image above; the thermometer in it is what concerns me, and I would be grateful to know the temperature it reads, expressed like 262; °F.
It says 105.2; °F
